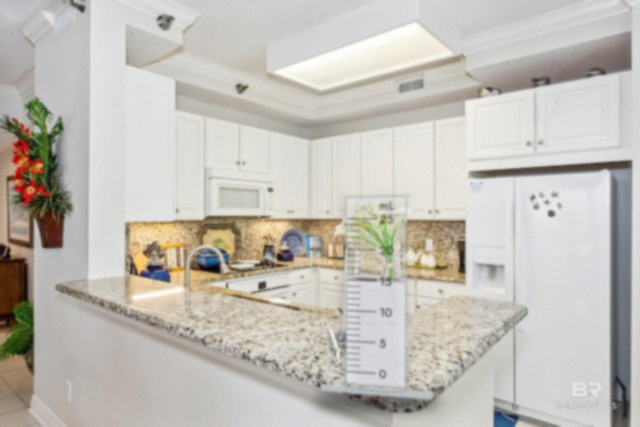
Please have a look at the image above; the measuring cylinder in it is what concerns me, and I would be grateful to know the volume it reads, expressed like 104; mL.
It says 15; mL
